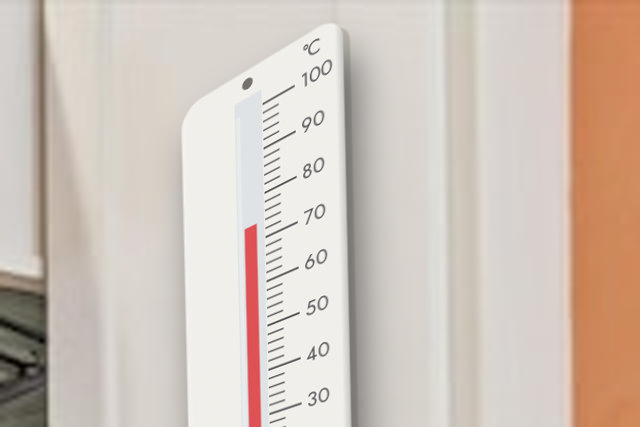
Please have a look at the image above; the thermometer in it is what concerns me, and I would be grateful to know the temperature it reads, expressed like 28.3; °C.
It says 74; °C
